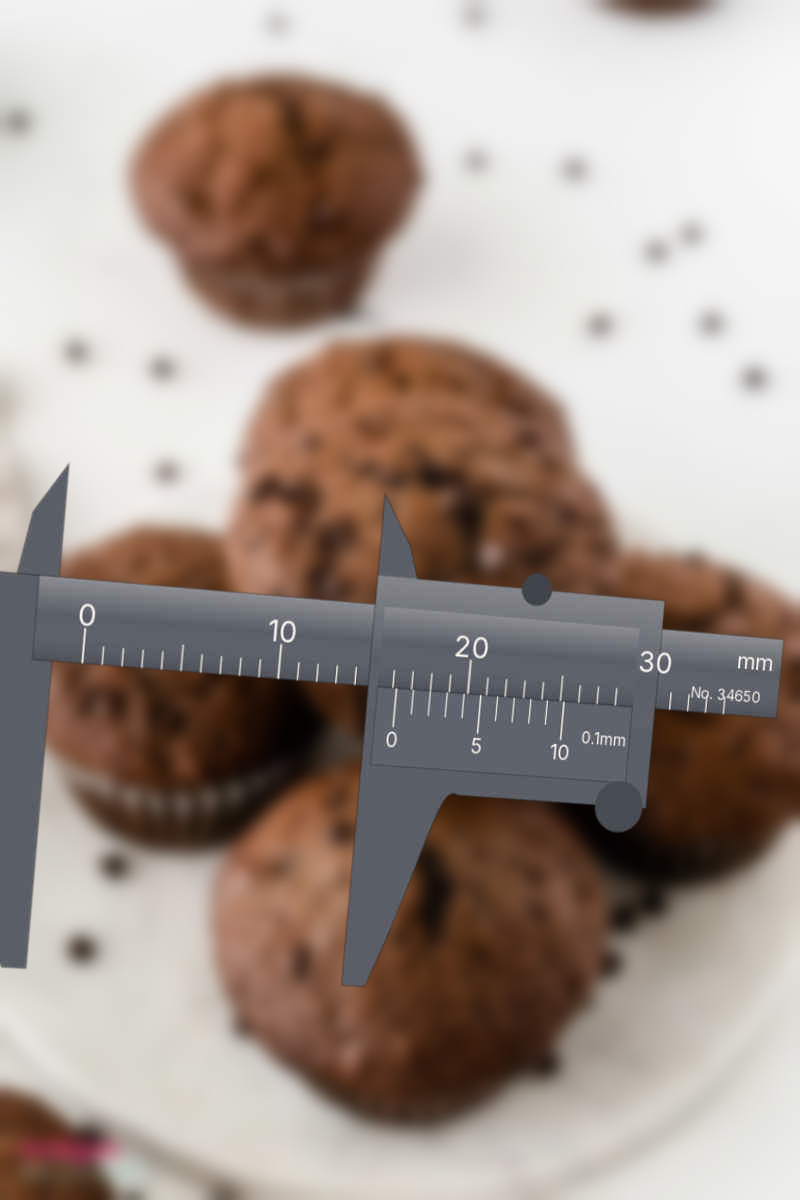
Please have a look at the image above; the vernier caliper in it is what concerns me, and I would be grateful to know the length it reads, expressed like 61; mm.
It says 16.2; mm
